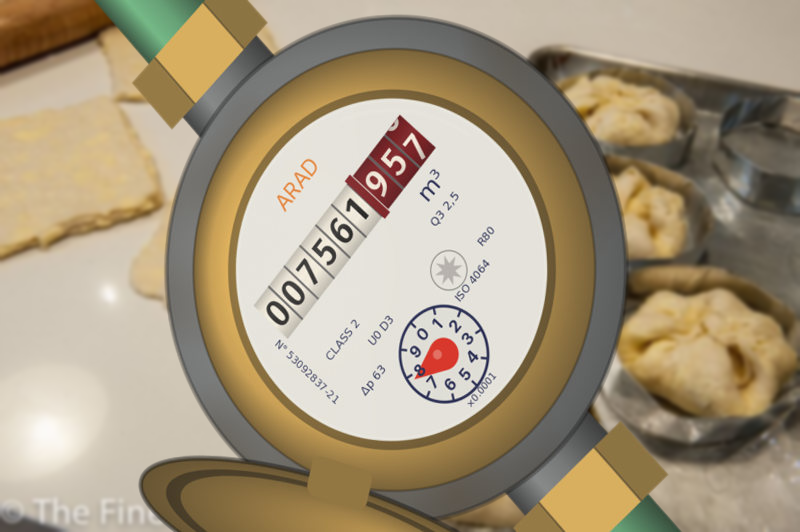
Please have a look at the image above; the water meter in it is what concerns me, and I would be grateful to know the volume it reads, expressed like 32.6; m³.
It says 7561.9567; m³
